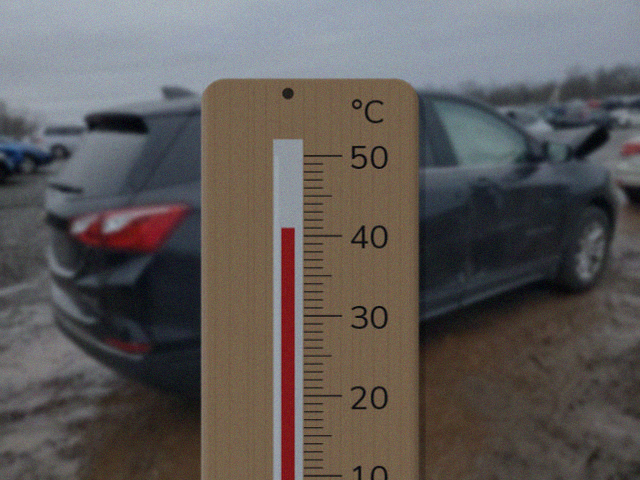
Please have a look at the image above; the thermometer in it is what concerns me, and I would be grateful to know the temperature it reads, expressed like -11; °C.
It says 41; °C
